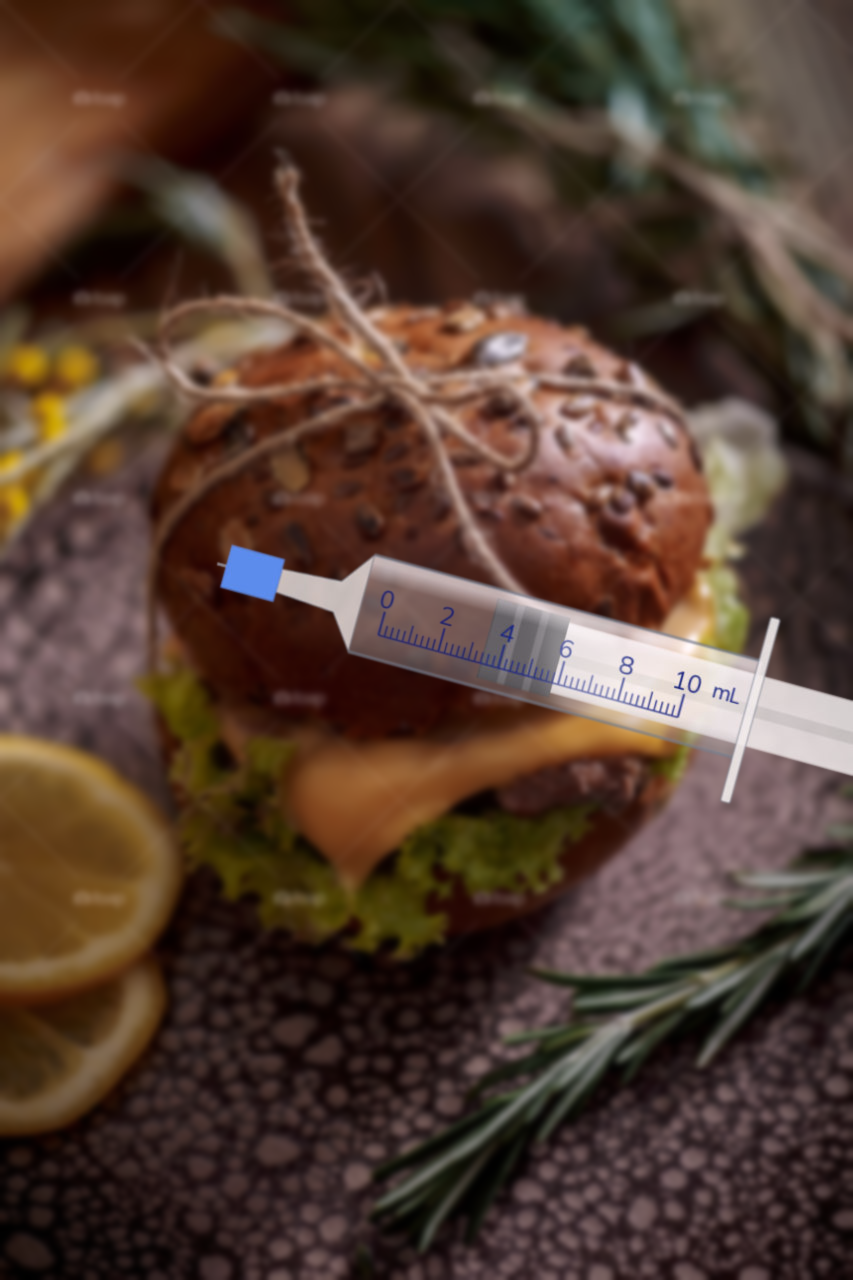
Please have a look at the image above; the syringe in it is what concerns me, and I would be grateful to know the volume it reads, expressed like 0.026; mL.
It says 3.4; mL
